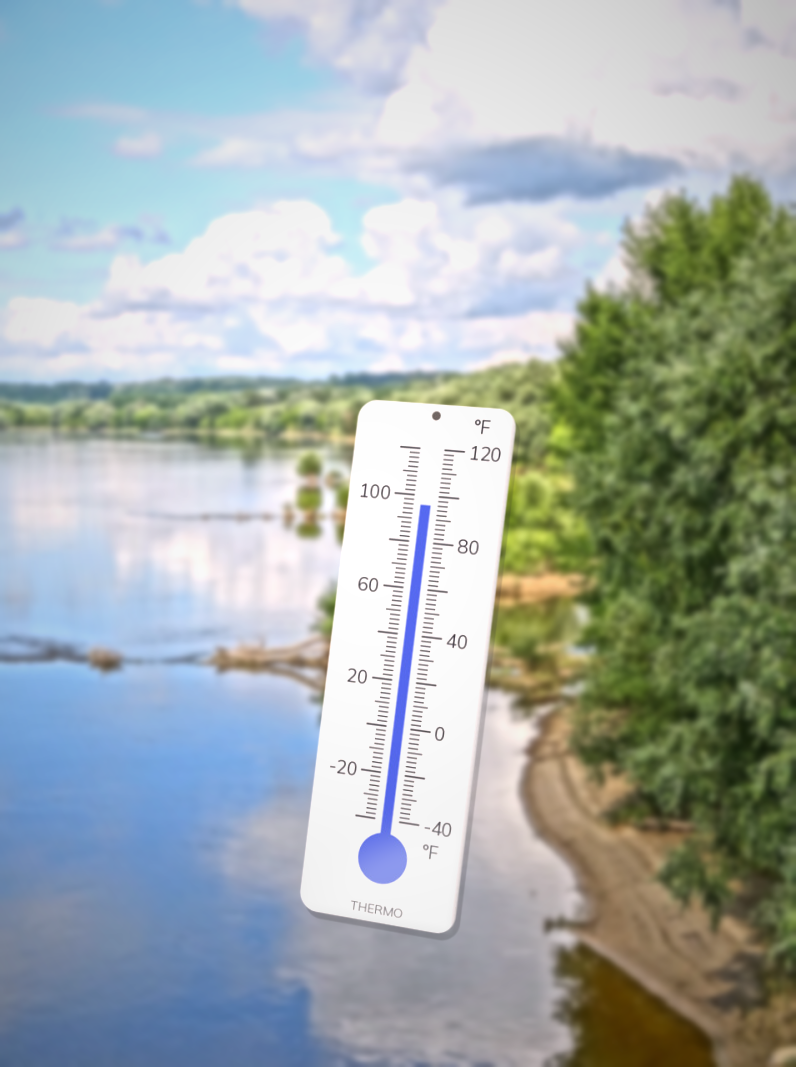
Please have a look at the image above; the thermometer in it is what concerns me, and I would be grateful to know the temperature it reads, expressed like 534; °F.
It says 96; °F
